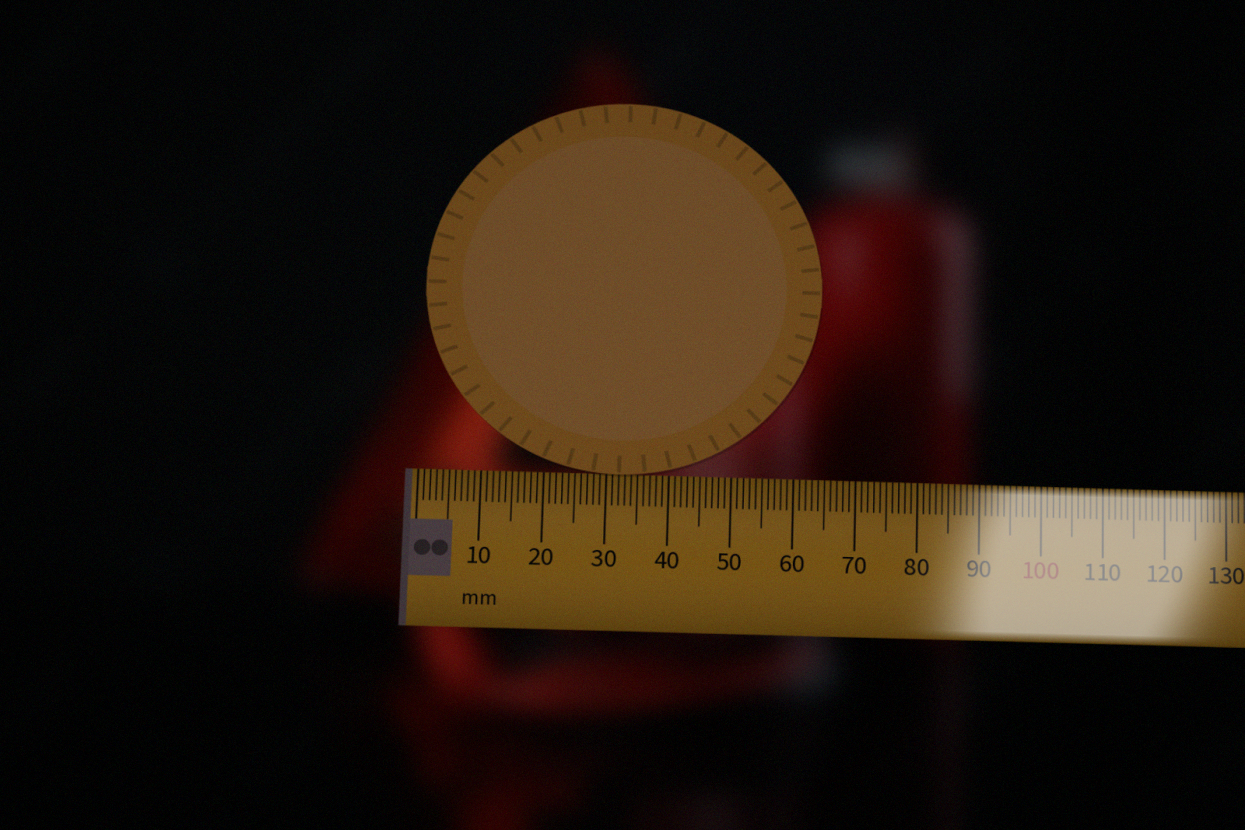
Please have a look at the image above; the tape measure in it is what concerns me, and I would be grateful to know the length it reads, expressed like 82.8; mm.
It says 64; mm
